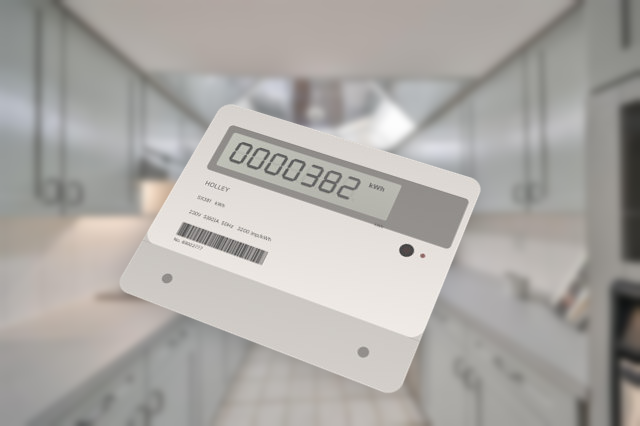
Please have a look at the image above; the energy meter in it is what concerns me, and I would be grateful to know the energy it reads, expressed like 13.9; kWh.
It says 382; kWh
